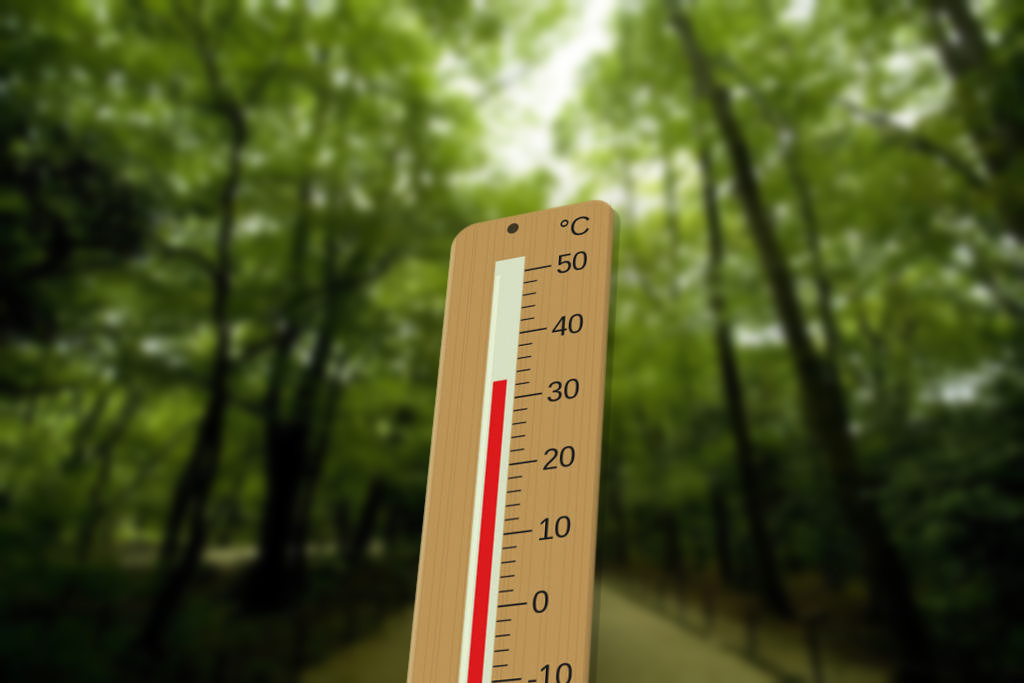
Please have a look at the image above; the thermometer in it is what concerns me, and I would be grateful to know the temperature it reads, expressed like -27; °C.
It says 33; °C
